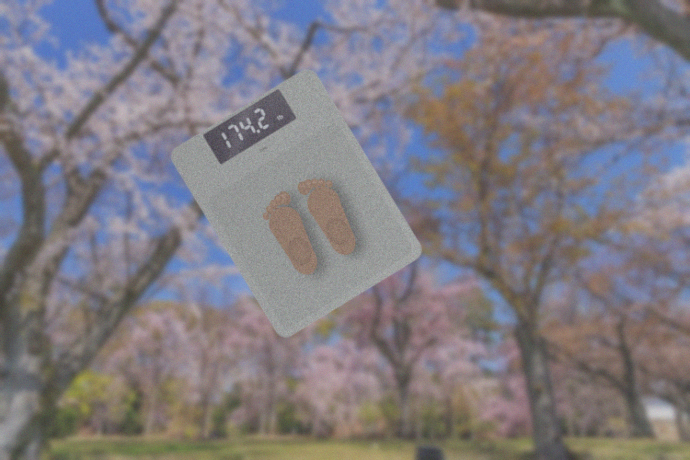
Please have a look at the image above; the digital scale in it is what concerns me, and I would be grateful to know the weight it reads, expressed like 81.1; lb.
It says 174.2; lb
